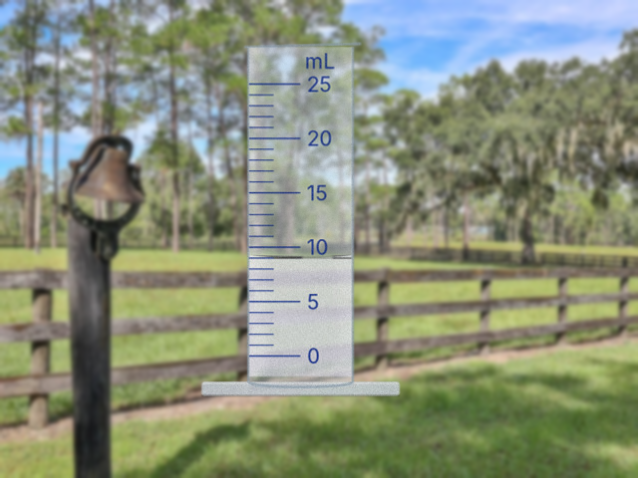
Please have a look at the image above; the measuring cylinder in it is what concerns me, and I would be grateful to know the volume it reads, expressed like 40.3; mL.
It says 9; mL
